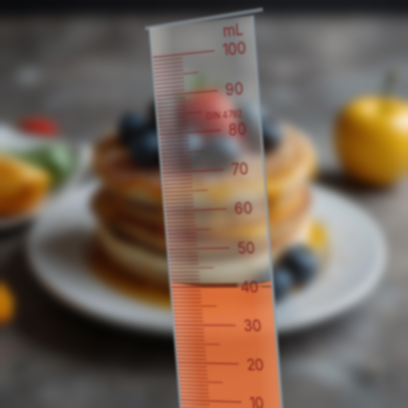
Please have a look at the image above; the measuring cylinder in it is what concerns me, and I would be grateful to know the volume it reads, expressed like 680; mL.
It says 40; mL
